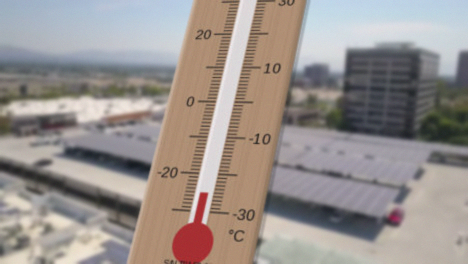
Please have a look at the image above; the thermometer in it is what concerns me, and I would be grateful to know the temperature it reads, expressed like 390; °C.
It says -25; °C
